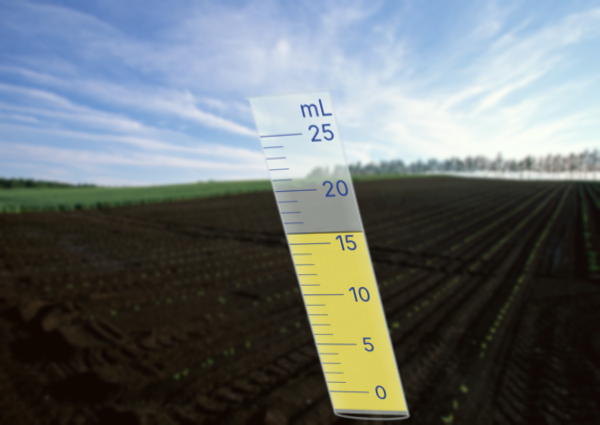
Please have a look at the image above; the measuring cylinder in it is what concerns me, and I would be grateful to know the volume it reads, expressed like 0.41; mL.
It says 16; mL
